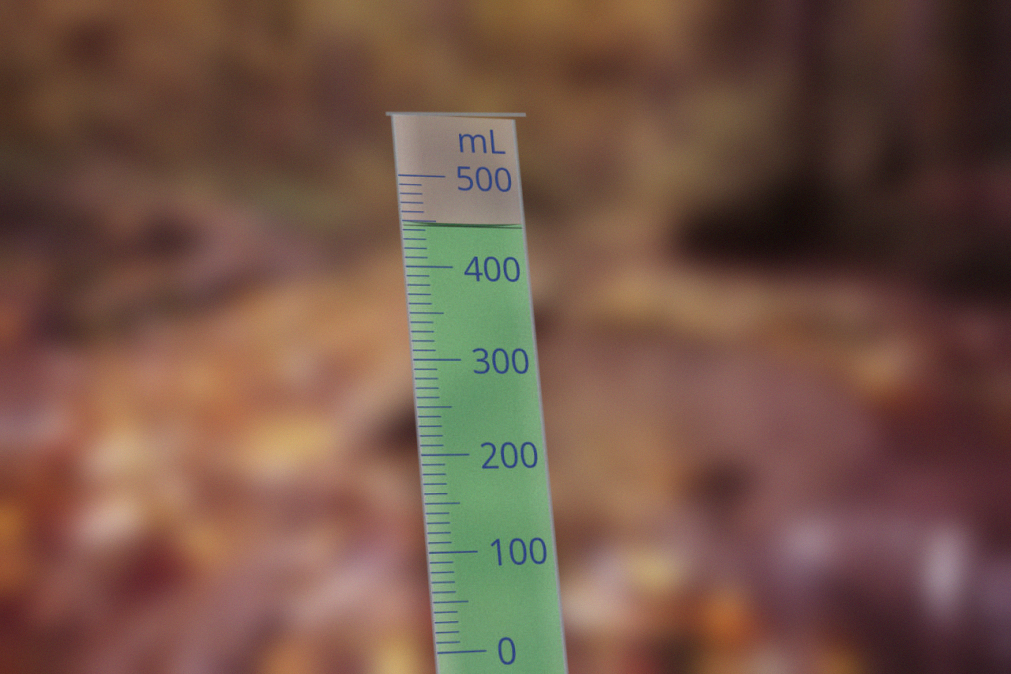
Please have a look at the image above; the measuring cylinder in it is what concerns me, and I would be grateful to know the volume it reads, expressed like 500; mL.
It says 445; mL
